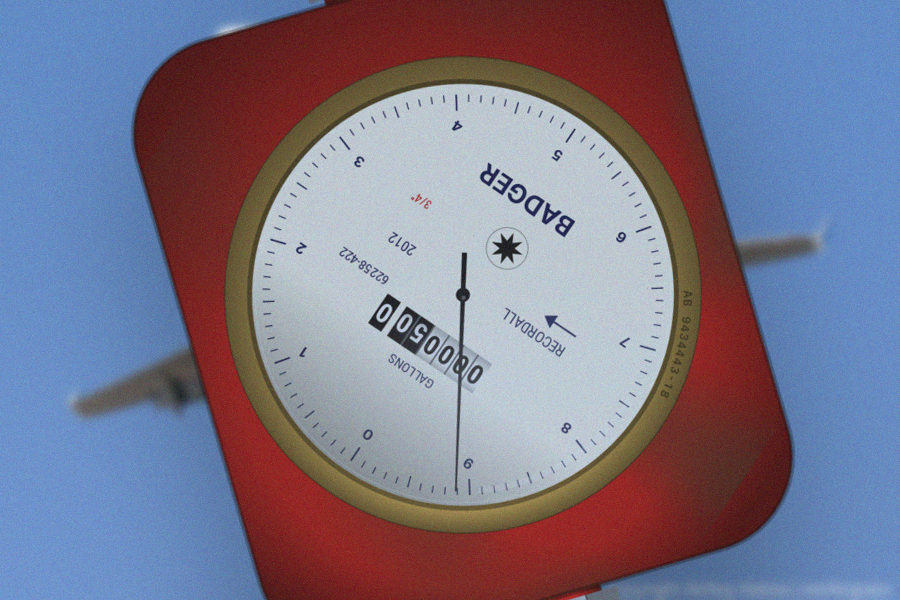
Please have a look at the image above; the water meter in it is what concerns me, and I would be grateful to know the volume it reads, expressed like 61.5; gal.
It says 499.1; gal
